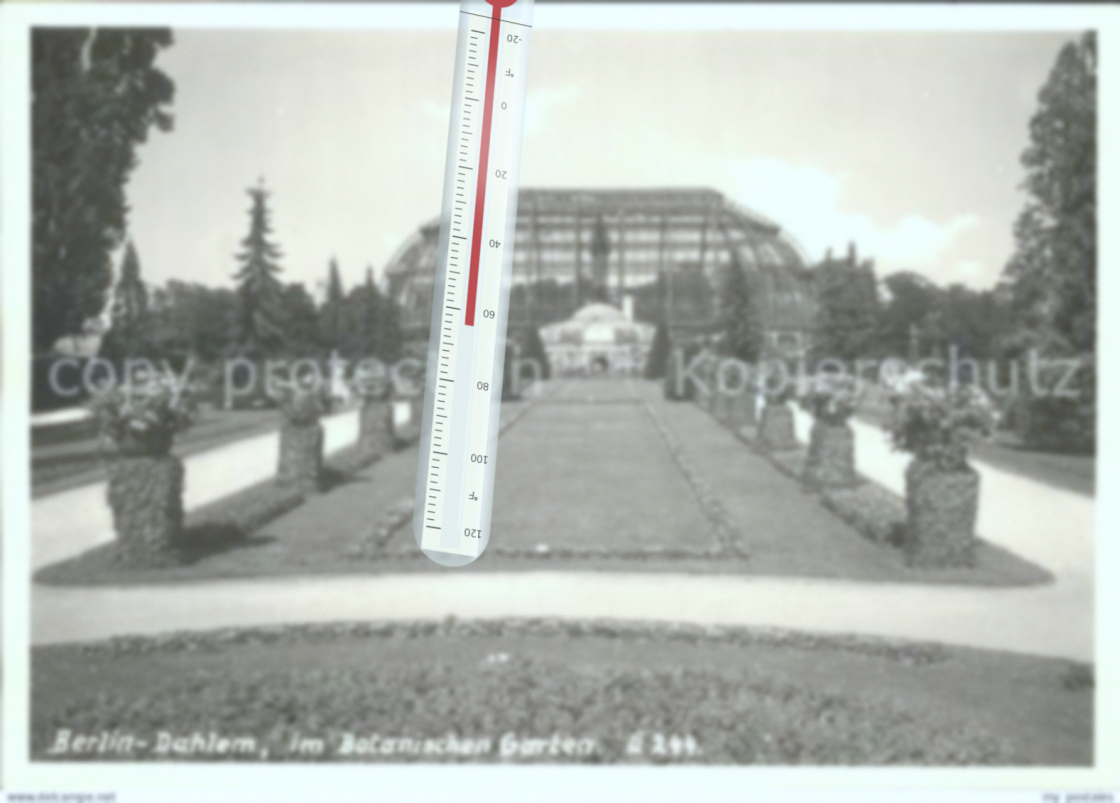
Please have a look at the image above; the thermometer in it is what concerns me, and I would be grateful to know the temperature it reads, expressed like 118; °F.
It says 64; °F
